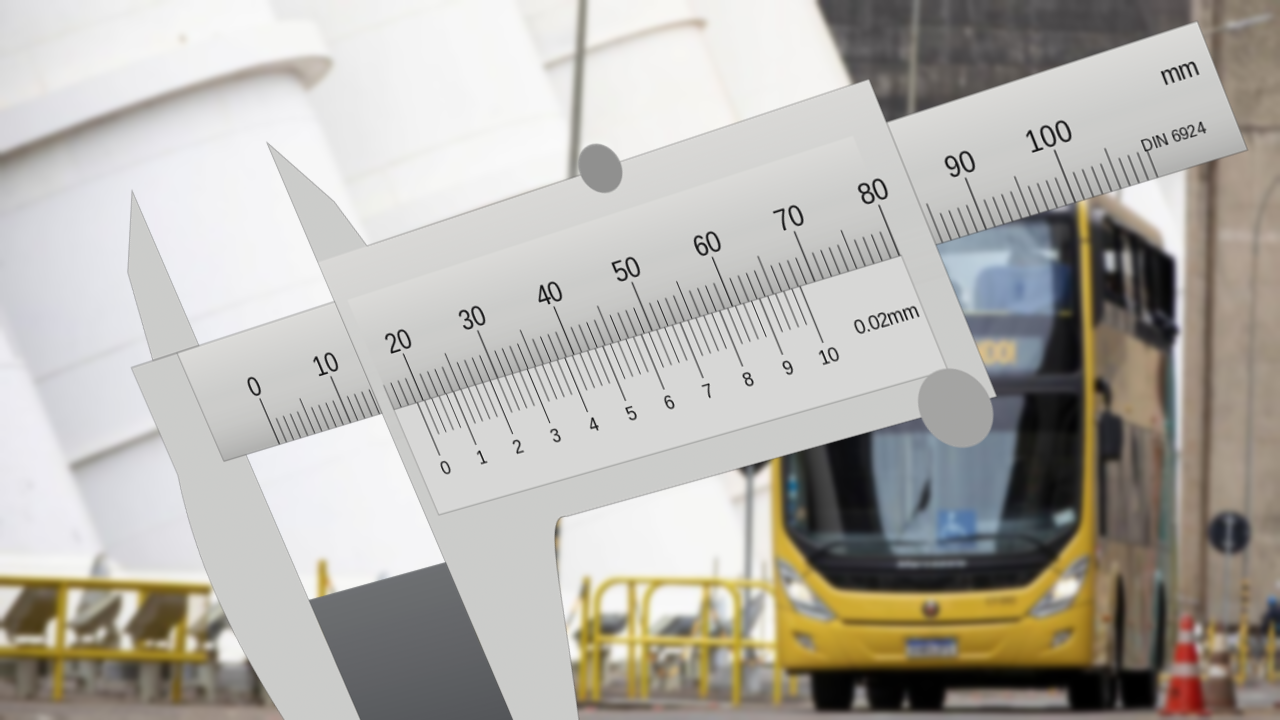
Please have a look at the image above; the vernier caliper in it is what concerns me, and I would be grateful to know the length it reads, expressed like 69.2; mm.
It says 19.2; mm
